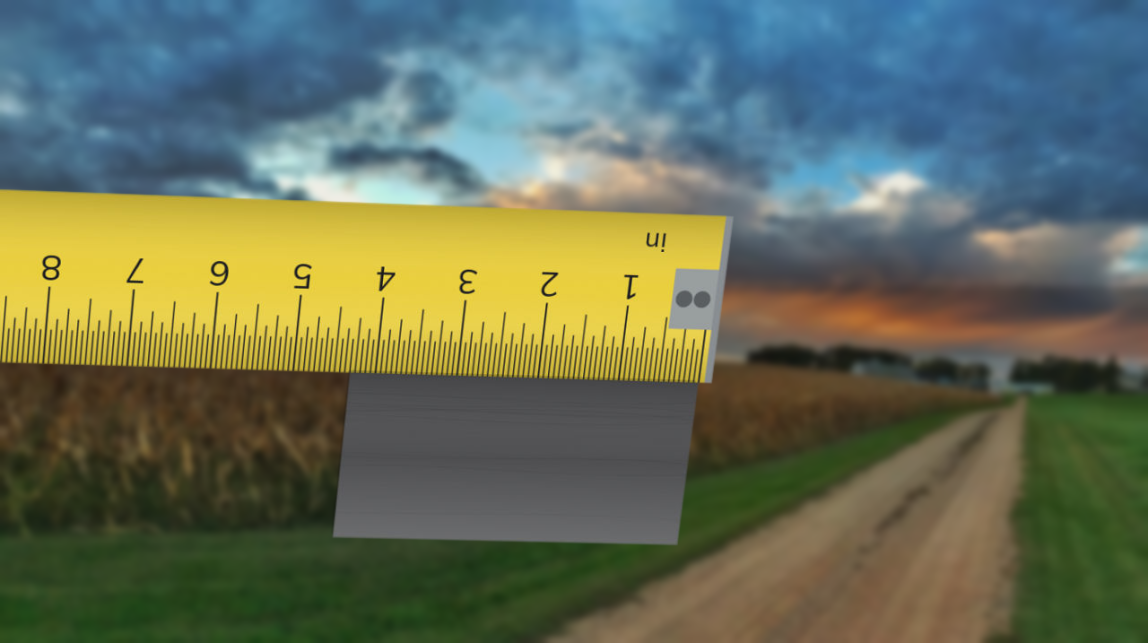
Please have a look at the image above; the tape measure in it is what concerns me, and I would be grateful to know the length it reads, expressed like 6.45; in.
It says 4.3125; in
